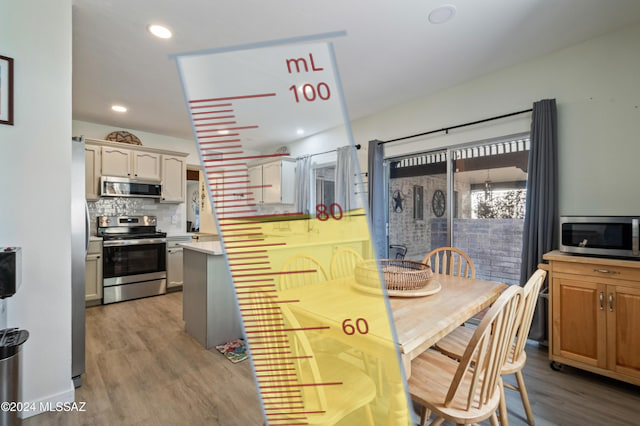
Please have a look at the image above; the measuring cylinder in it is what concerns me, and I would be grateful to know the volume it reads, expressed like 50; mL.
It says 79; mL
